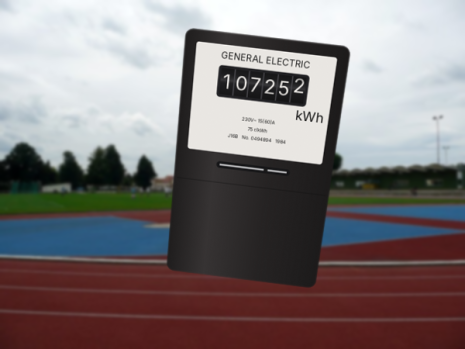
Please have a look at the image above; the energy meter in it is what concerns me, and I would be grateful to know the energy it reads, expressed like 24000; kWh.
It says 107252; kWh
